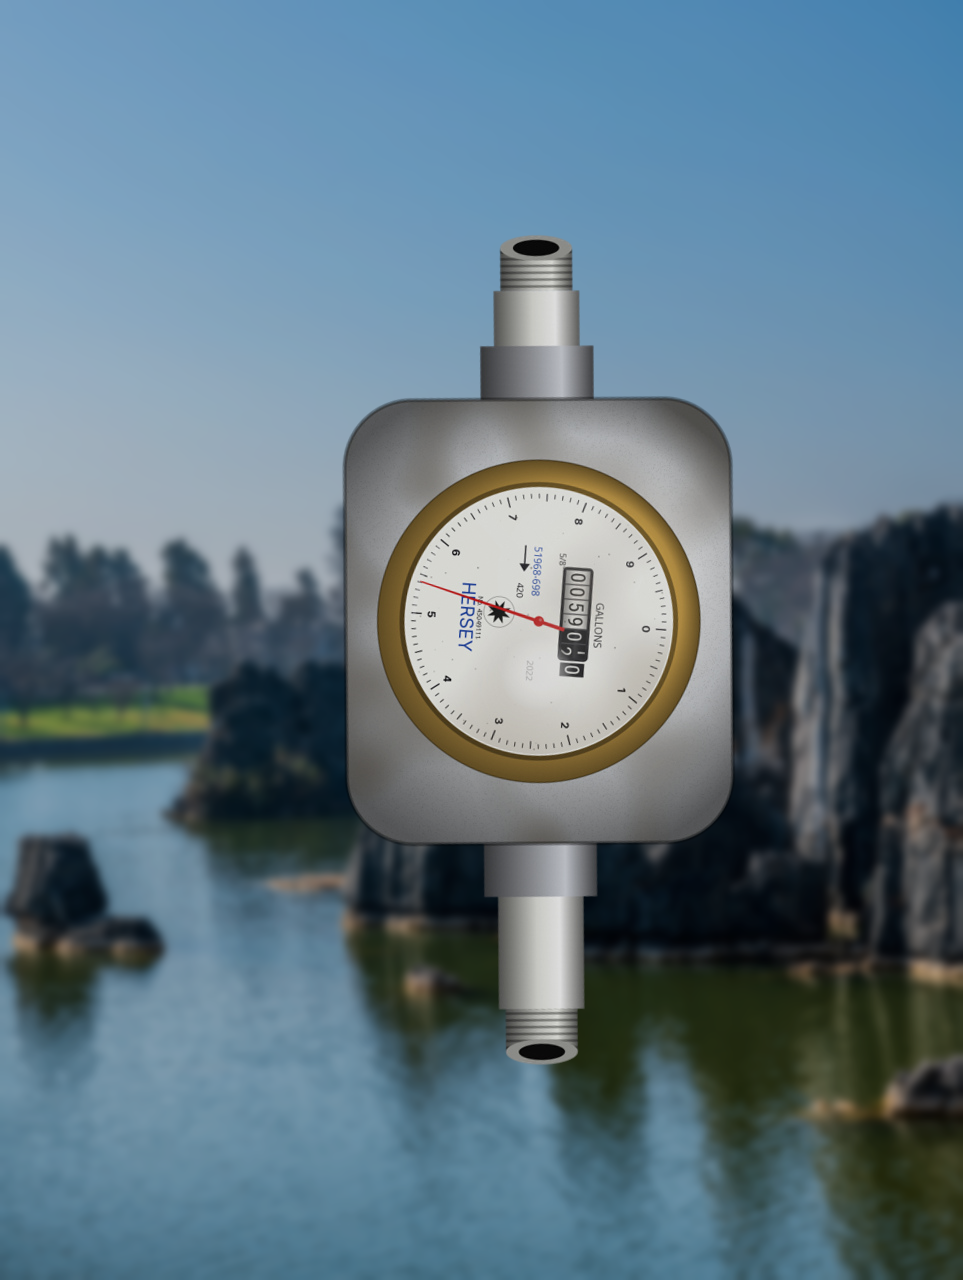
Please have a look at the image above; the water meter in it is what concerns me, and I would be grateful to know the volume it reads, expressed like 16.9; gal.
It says 59015.4; gal
